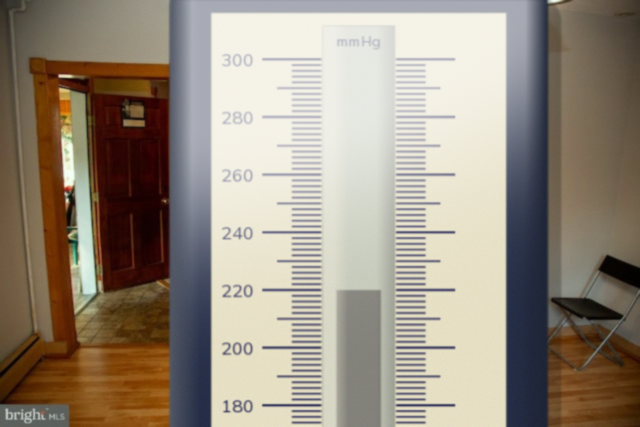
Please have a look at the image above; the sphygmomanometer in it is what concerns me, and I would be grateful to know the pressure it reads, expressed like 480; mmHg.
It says 220; mmHg
